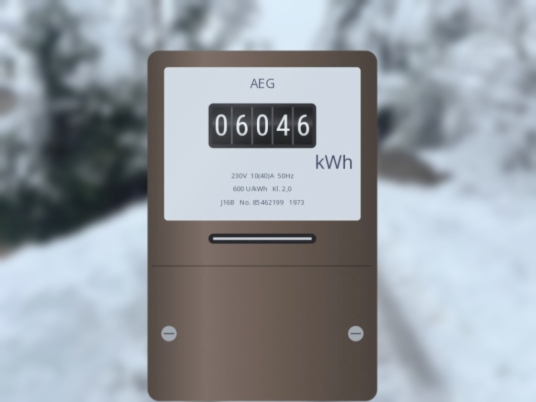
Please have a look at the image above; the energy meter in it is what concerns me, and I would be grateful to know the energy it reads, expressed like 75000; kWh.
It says 6046; kWh
